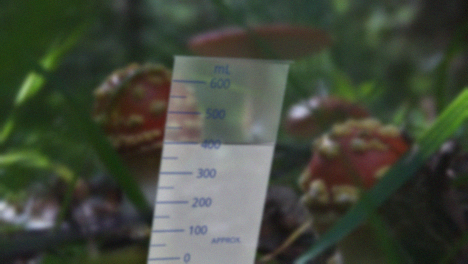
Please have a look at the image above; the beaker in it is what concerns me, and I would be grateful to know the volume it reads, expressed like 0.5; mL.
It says 400; mL
